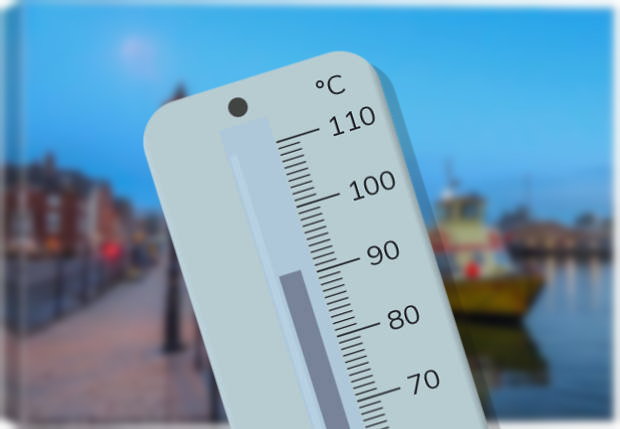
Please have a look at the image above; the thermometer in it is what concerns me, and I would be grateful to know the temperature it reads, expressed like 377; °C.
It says 91; °C
